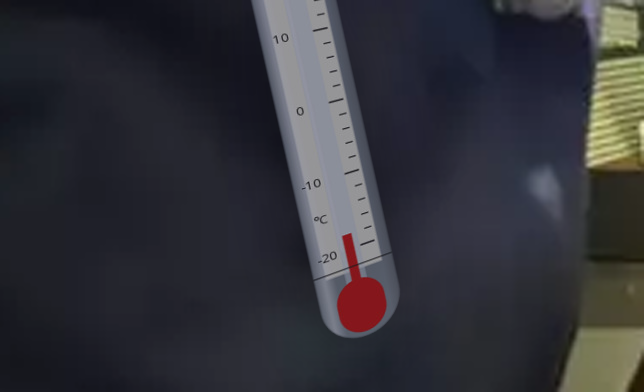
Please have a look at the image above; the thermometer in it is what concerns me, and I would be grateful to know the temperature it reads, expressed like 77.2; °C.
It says -18; °C
